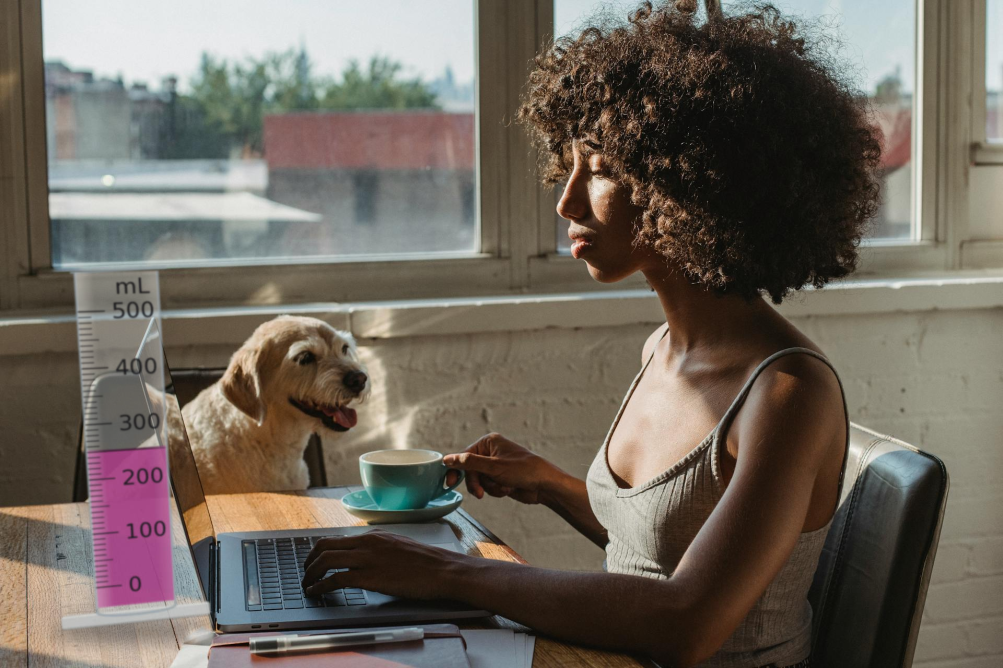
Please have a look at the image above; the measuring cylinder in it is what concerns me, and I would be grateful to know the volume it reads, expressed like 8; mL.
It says 250; mL
